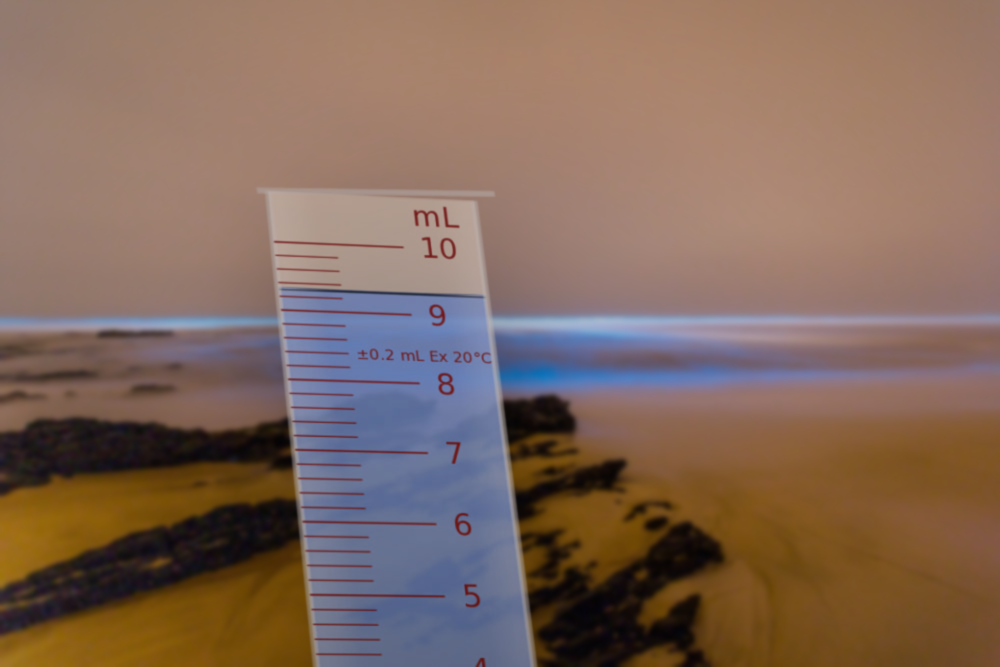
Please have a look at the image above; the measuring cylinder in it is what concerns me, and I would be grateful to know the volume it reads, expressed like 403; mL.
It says 9.3; mL
